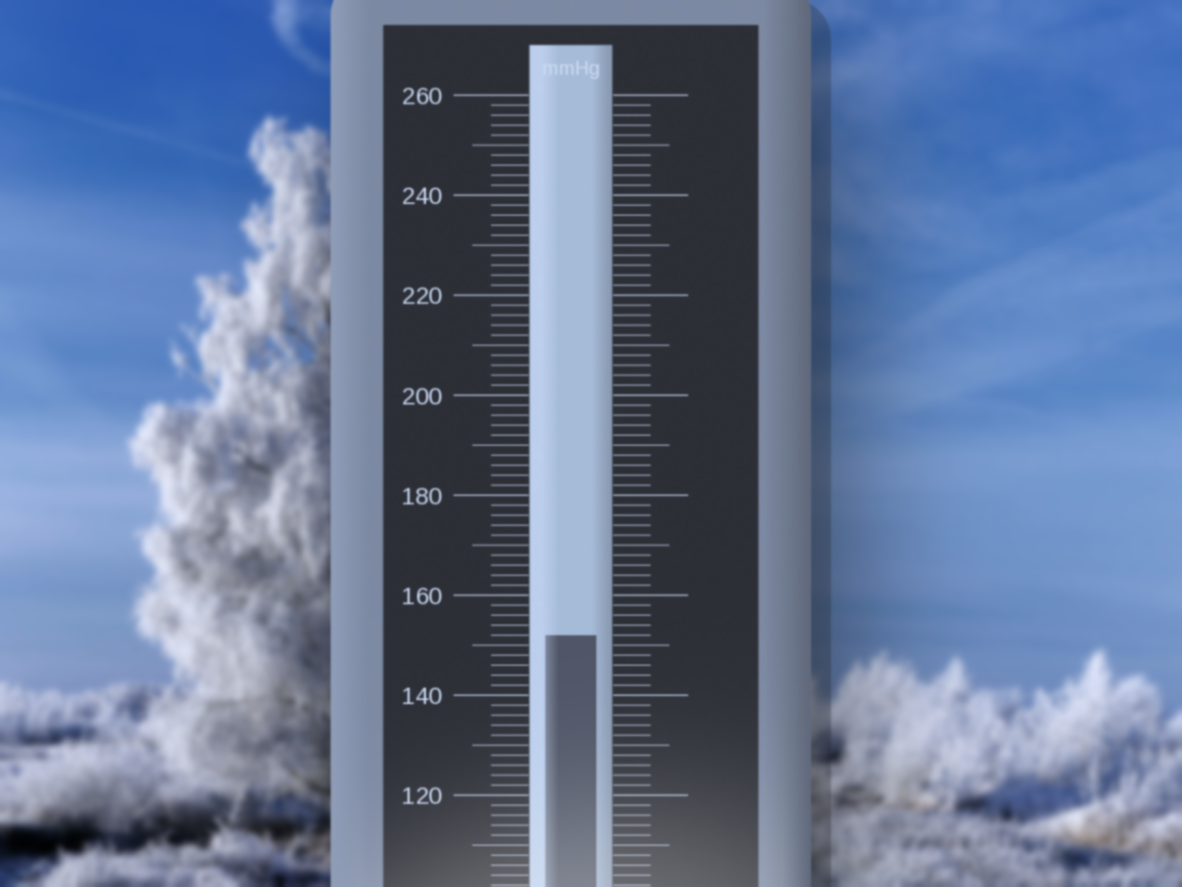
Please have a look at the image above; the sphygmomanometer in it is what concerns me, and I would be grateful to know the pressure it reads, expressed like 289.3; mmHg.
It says 152; mmHg
